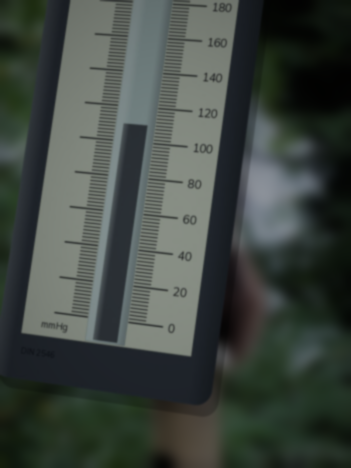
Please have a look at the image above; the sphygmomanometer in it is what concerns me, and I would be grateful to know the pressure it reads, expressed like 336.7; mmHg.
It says 110; mmHg
